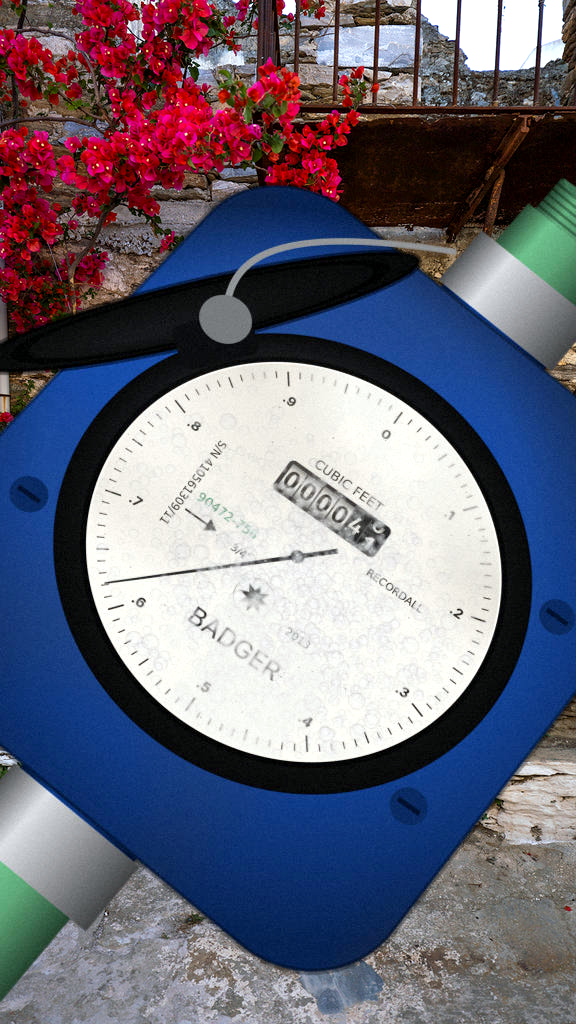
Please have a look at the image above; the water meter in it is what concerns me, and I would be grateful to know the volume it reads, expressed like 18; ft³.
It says 40.62; ft³
